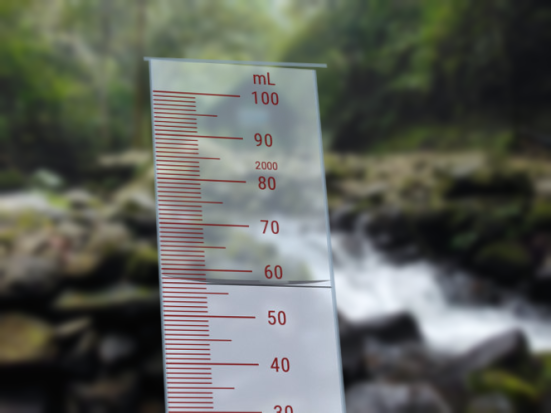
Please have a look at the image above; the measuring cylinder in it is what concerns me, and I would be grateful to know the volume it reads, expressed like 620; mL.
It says 57; mL
